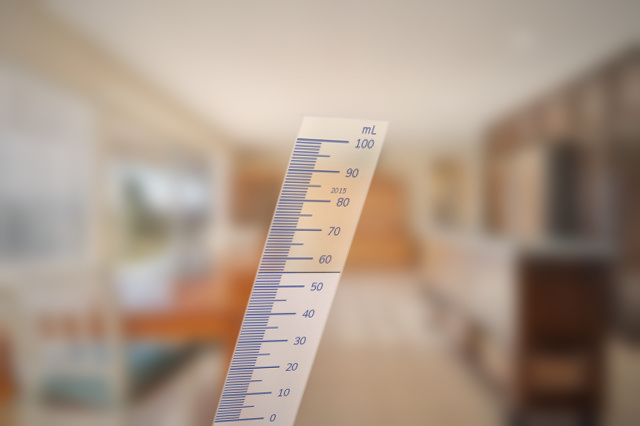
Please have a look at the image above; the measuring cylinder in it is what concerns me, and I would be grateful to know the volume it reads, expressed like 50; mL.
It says 55; mL
